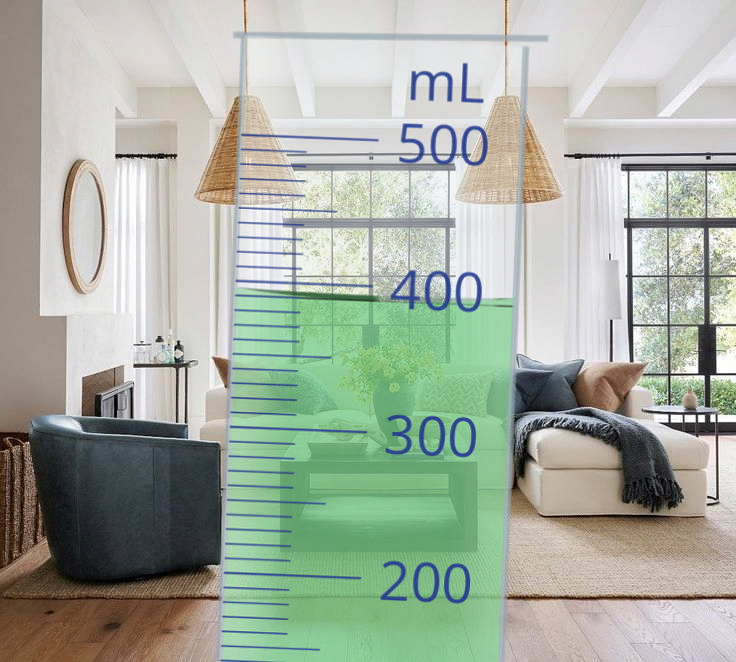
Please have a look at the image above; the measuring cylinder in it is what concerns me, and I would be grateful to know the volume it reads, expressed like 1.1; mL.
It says 390; mL
